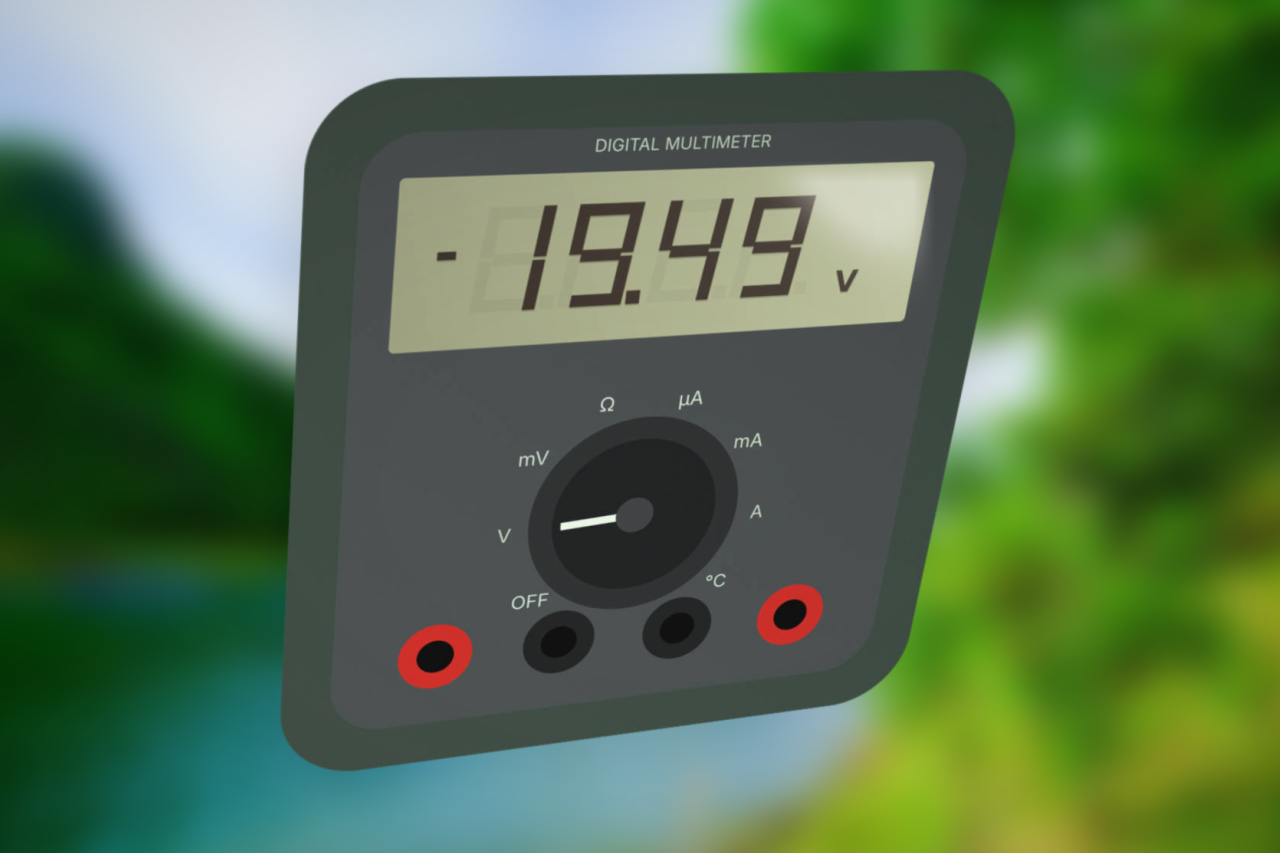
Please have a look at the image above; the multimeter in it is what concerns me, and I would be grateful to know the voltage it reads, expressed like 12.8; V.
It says -19.49; V
